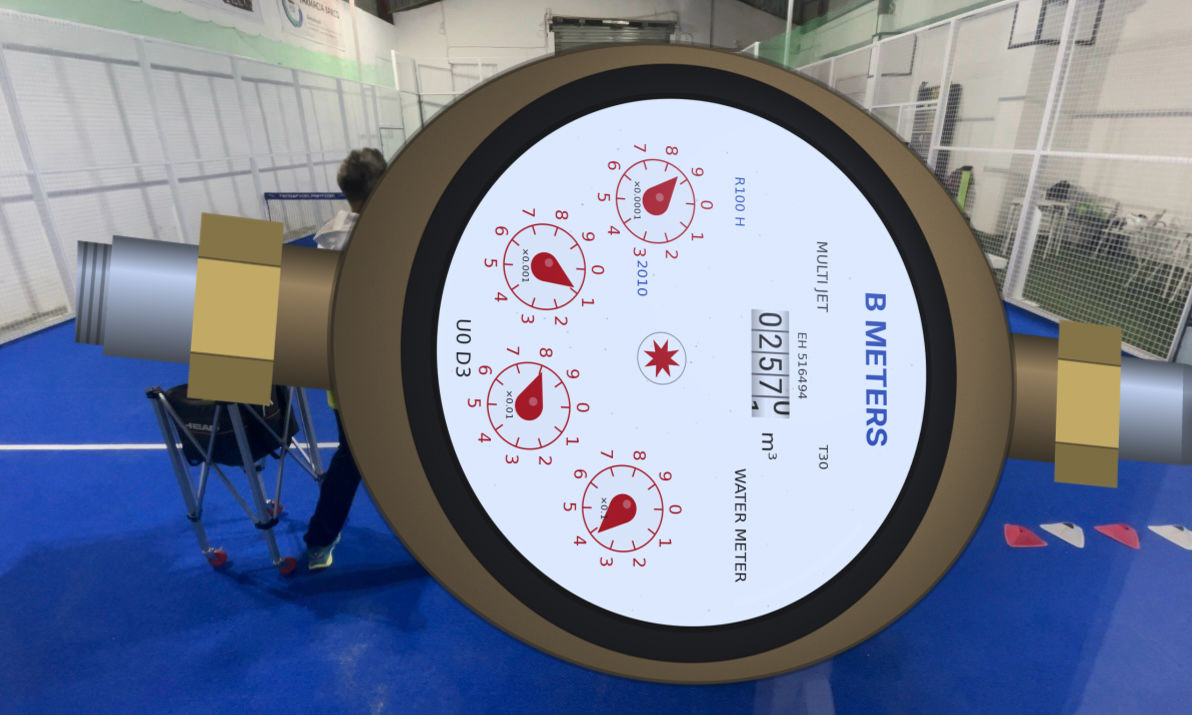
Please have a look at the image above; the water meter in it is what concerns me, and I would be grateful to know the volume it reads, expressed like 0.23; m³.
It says 2570.3808; m³
